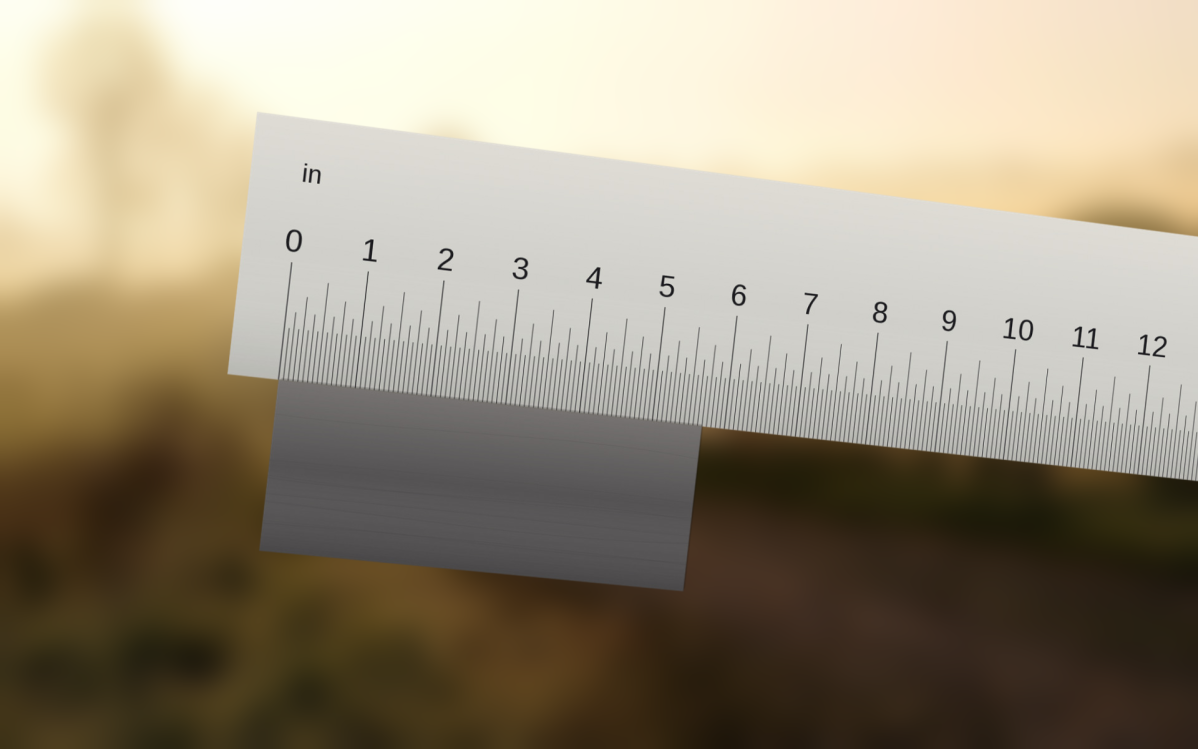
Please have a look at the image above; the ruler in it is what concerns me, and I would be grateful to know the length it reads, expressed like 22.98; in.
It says 5.6875; in
